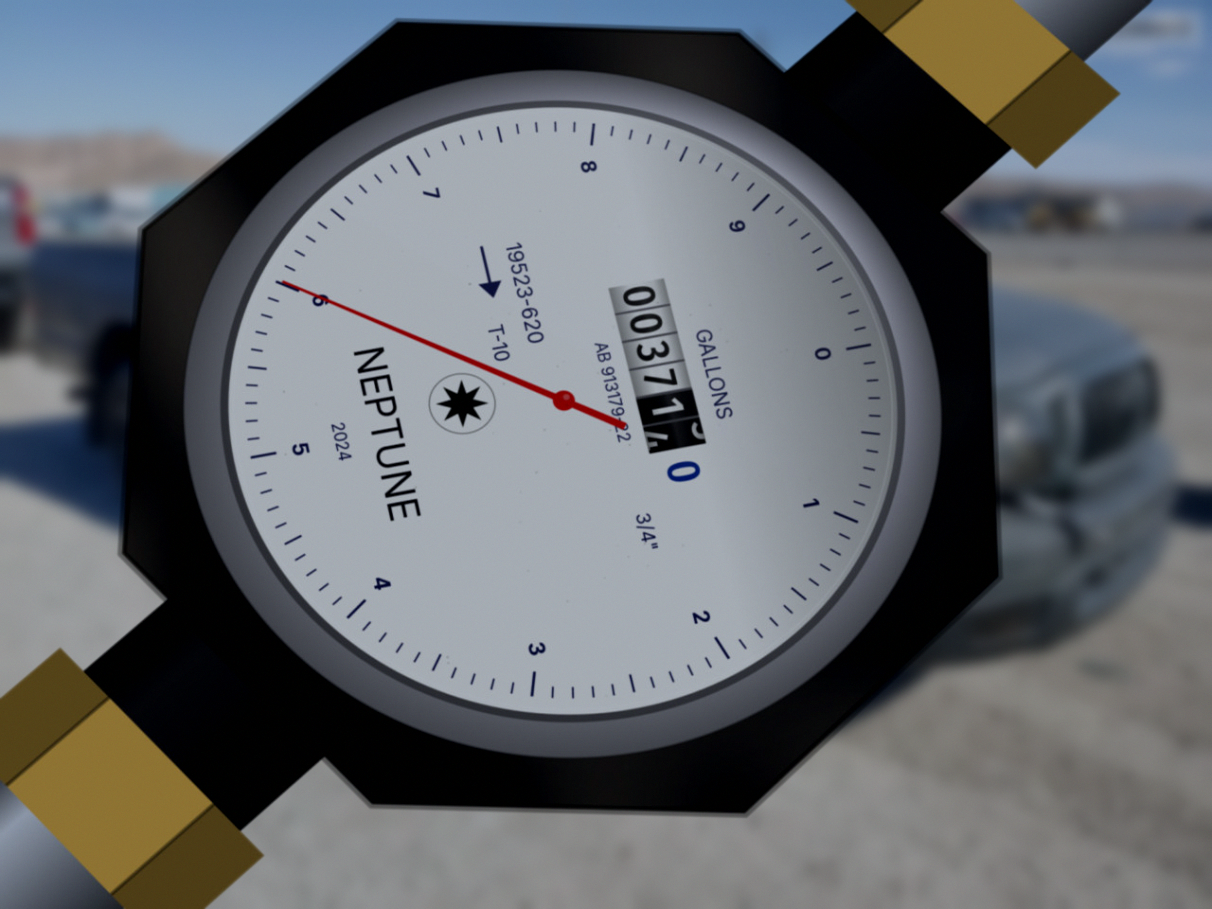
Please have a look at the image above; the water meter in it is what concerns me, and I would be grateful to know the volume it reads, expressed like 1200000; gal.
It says 37136.0; gal
